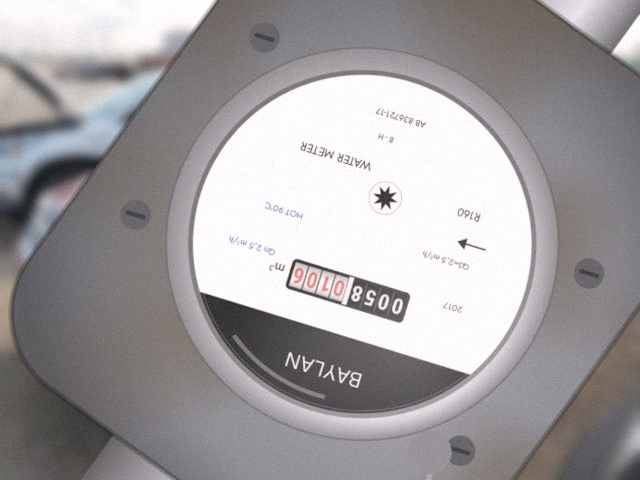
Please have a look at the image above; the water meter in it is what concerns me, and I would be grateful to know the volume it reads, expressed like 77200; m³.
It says 58.0106; m³
